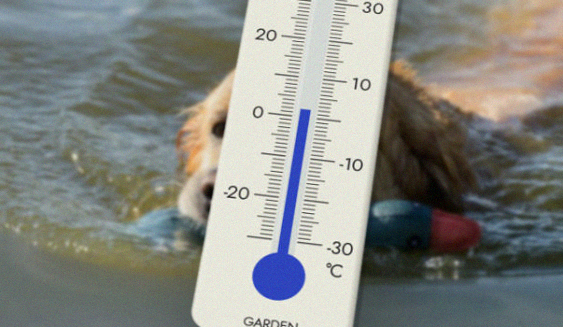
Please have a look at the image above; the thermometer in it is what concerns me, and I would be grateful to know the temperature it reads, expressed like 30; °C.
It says 2; °C
